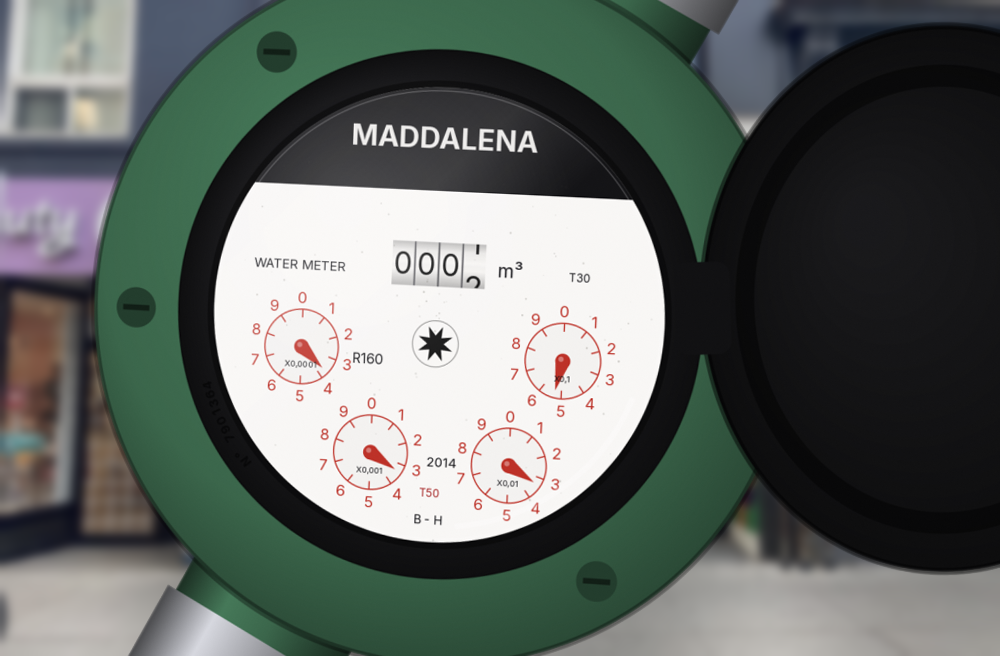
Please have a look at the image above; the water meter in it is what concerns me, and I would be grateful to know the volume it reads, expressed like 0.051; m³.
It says 1.5333; m³
